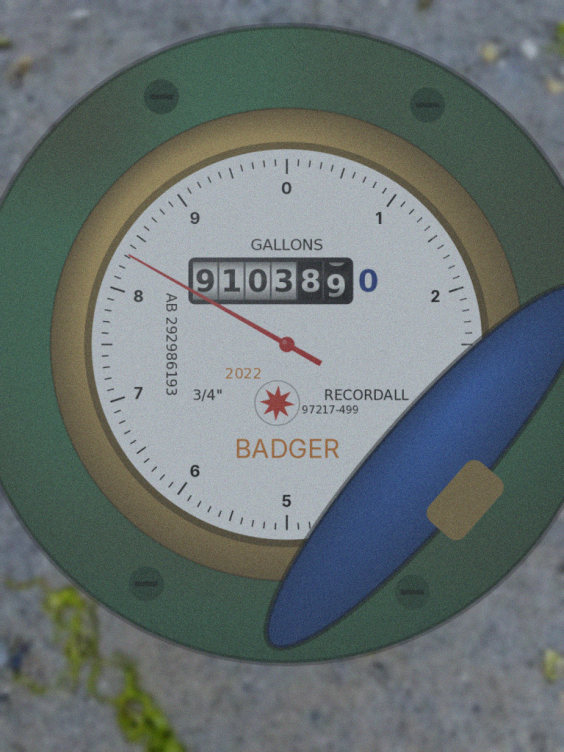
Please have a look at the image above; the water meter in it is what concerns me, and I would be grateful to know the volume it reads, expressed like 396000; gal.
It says 9103888.3; gal
